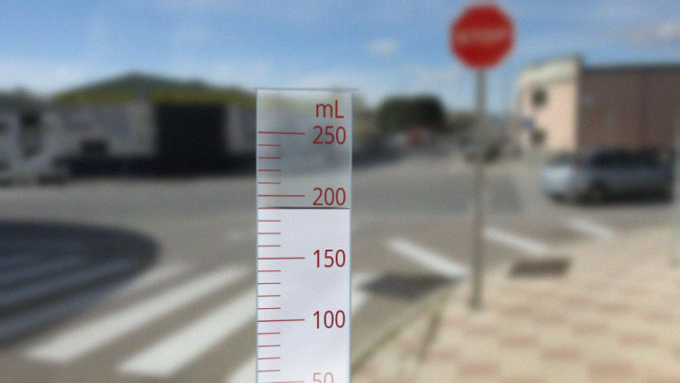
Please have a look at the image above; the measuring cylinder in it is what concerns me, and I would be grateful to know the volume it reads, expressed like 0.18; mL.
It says 190; mL
